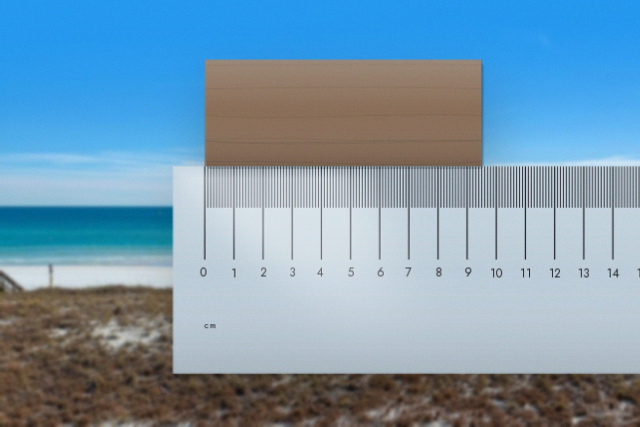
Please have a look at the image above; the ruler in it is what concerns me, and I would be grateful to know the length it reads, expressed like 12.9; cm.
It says 9.5; cm
